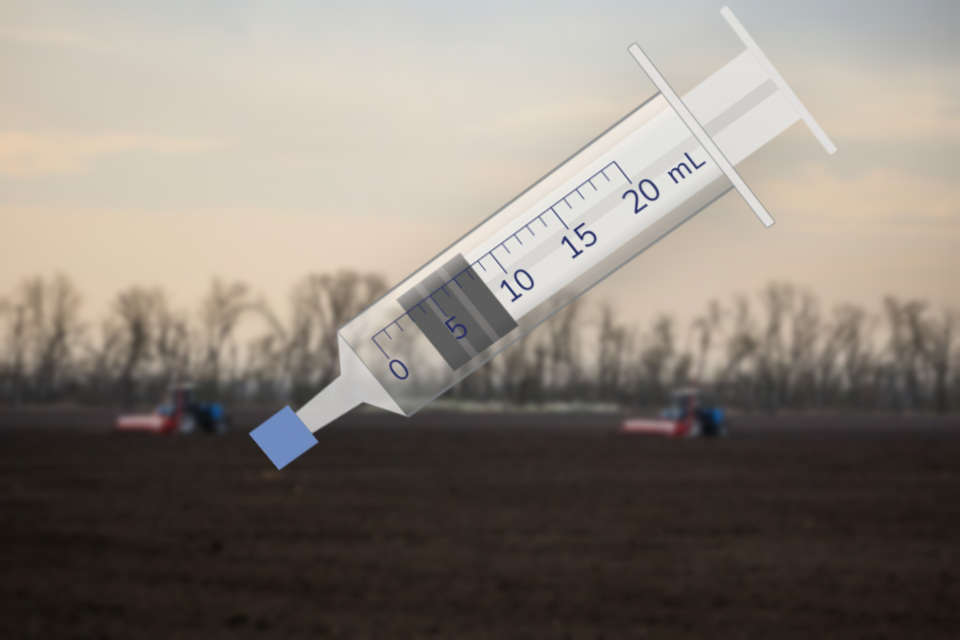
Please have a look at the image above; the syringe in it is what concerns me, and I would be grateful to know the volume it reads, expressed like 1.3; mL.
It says 3; mL
